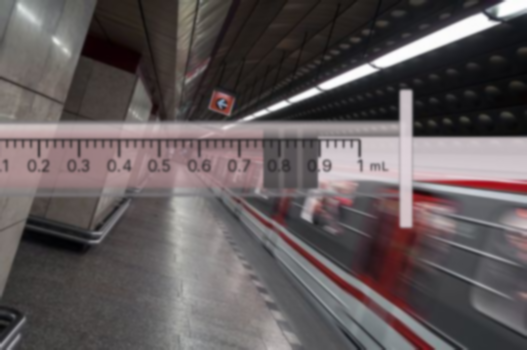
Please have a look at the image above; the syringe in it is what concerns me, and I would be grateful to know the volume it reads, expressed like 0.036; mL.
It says 0.76; mL
